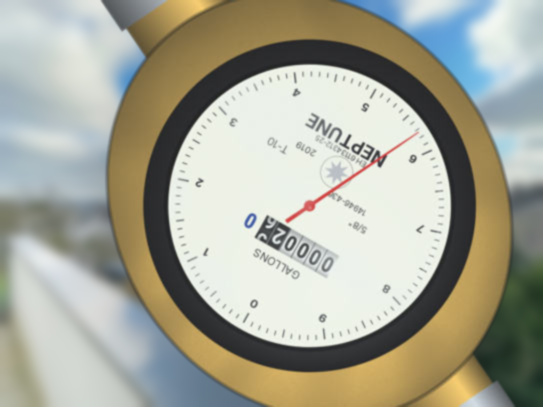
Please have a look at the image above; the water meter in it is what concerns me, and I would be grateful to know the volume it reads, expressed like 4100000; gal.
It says 255.7; gal
